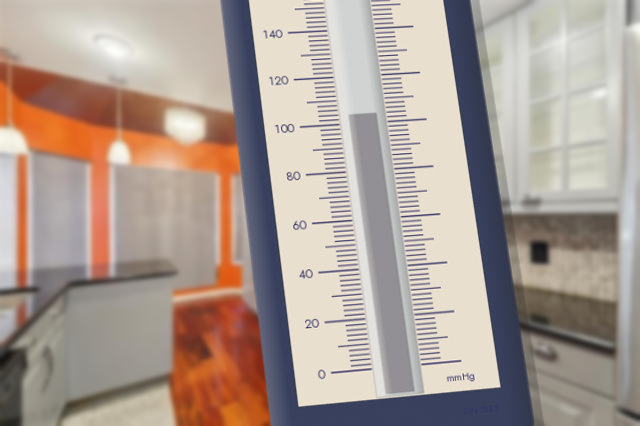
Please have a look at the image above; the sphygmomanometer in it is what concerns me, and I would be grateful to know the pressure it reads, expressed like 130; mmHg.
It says 104; mmHg
